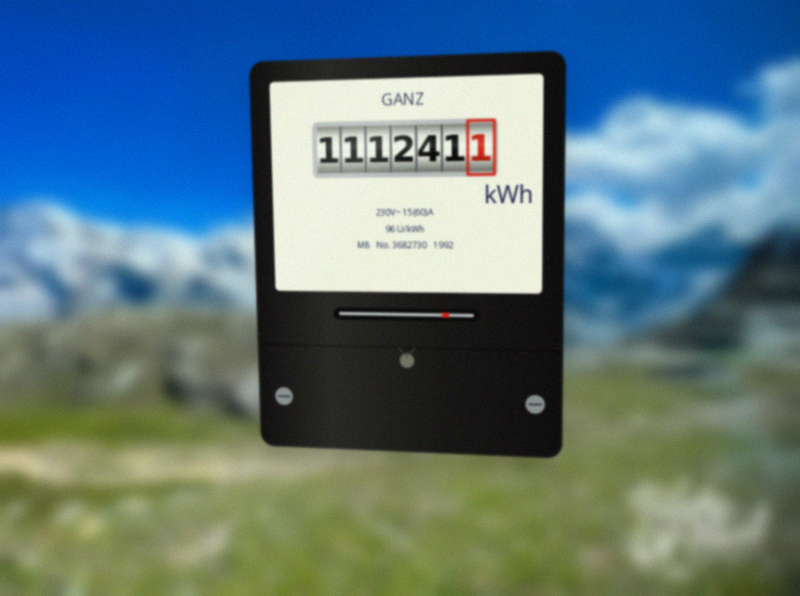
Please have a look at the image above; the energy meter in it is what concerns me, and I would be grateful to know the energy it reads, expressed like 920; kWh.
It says 111241.1; kWh
